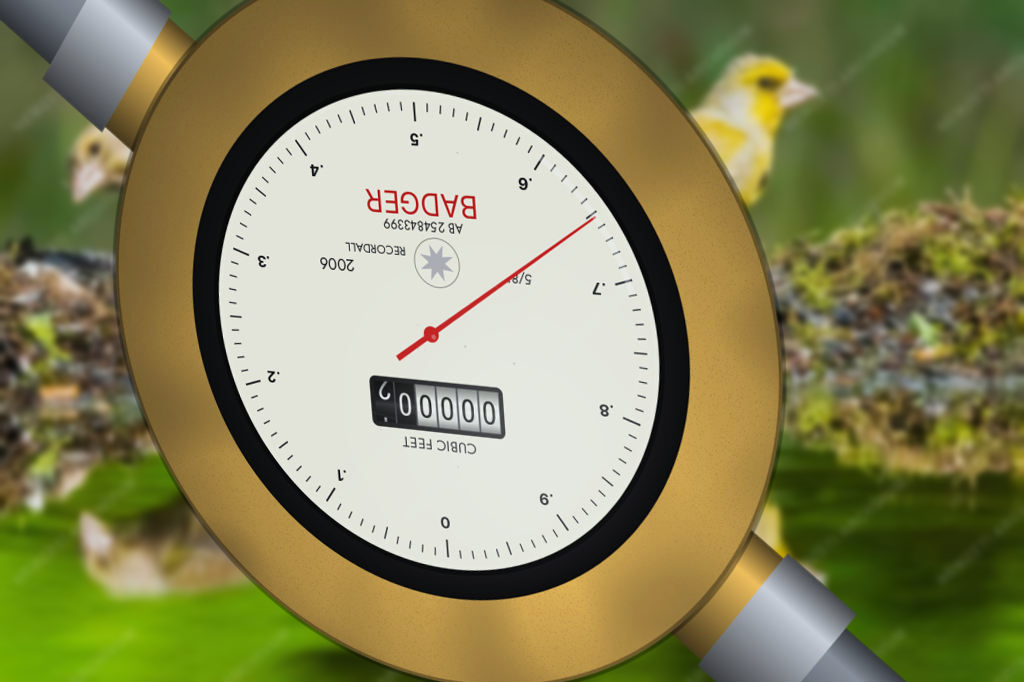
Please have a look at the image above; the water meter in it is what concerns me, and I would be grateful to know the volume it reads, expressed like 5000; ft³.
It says 1.65; ft³
